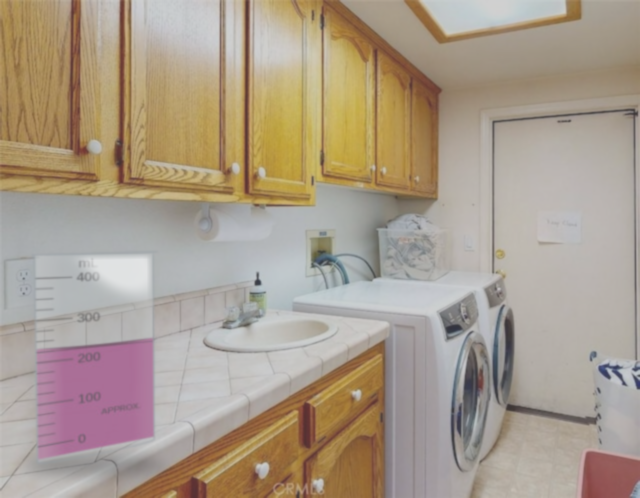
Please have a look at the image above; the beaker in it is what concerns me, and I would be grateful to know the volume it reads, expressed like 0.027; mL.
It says 225; mL
